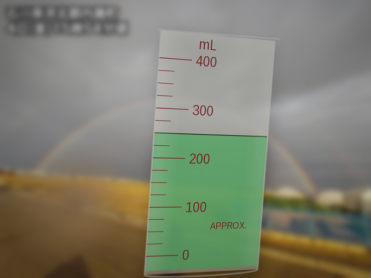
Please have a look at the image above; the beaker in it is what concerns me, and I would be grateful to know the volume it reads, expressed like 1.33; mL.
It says 250; mL
